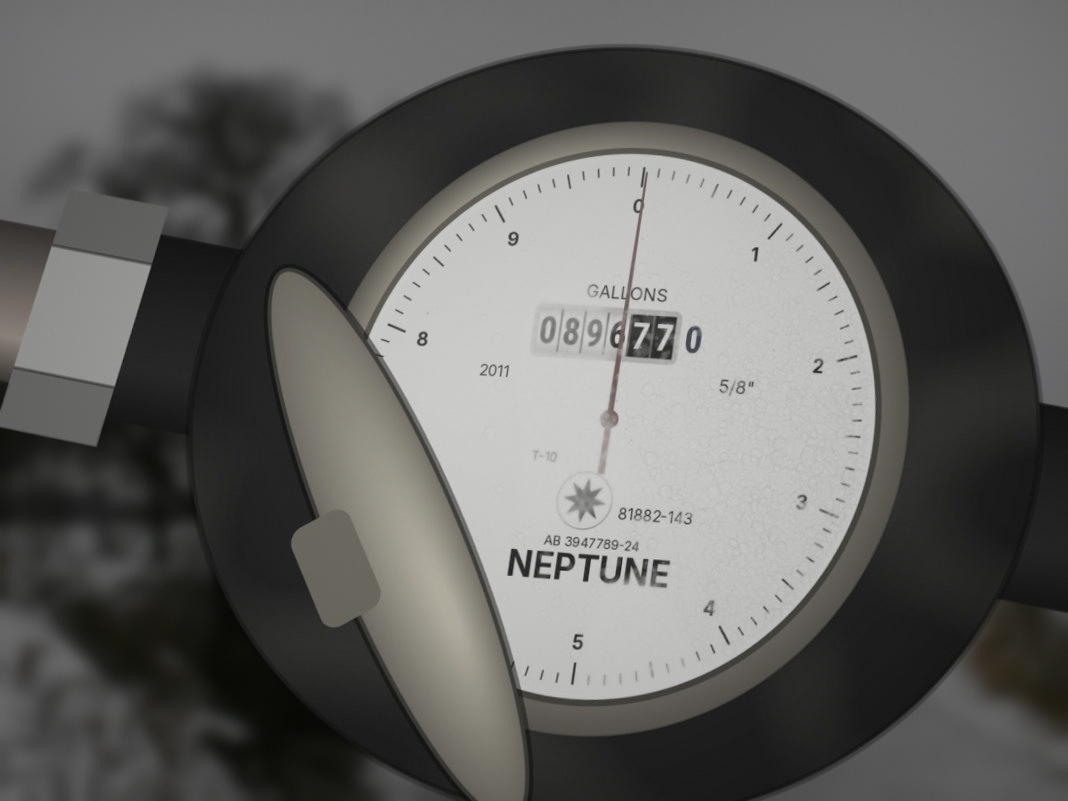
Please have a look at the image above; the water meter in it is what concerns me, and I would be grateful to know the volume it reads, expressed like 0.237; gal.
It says 896770.0; gal
